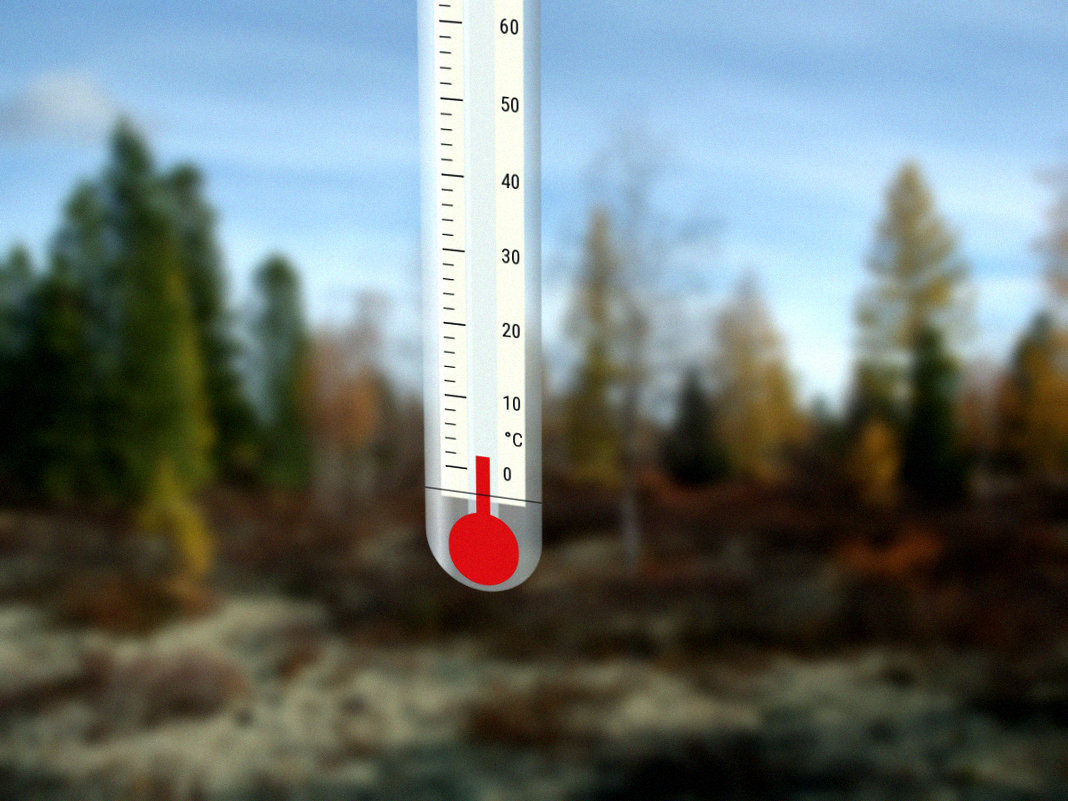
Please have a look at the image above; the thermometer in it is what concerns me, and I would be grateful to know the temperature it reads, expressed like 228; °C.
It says 2; °C
